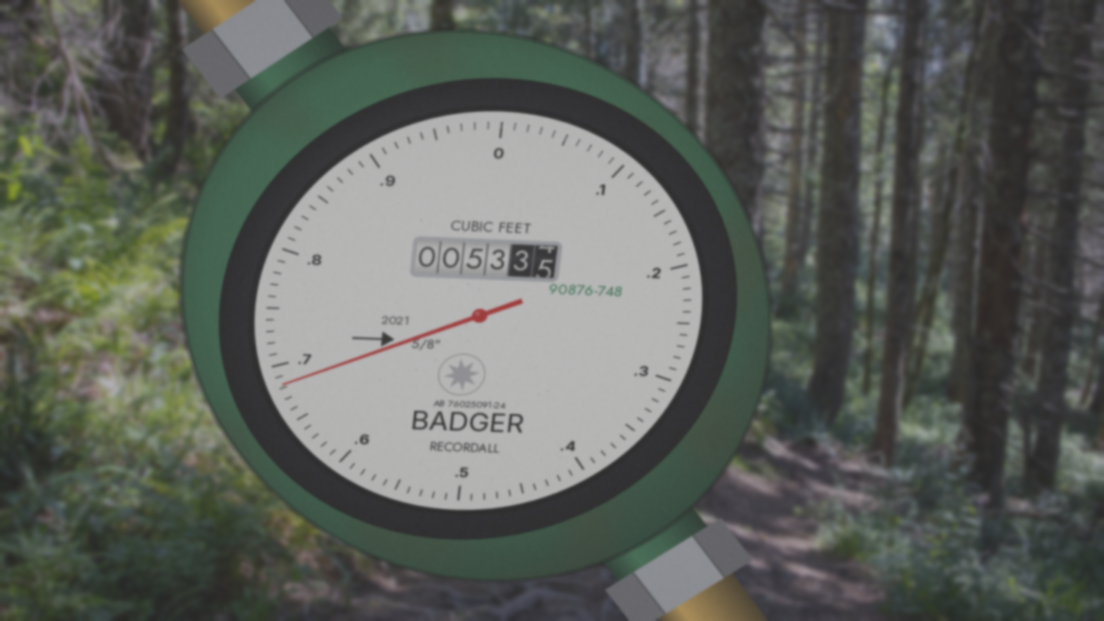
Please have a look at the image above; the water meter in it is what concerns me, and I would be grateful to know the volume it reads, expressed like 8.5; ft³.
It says 5334.68; ft³
